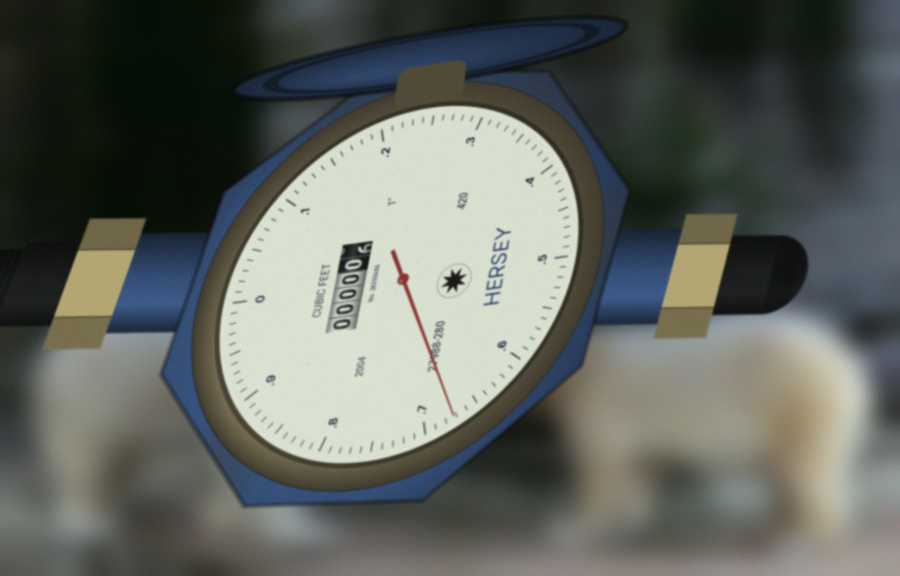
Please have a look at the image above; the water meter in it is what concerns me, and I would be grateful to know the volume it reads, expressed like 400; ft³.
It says 5.67; ft³
